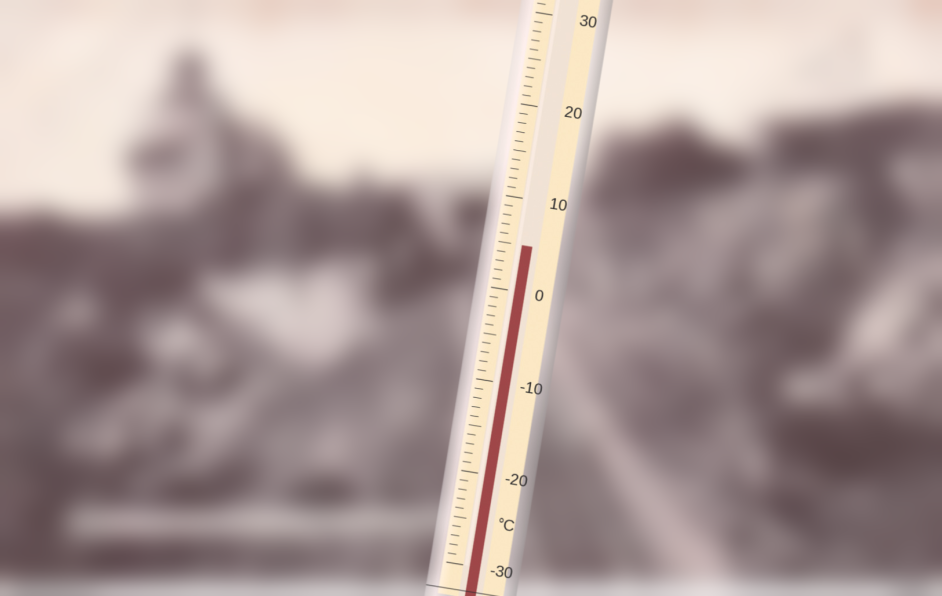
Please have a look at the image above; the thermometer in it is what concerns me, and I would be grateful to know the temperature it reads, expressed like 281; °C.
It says 5; °C
